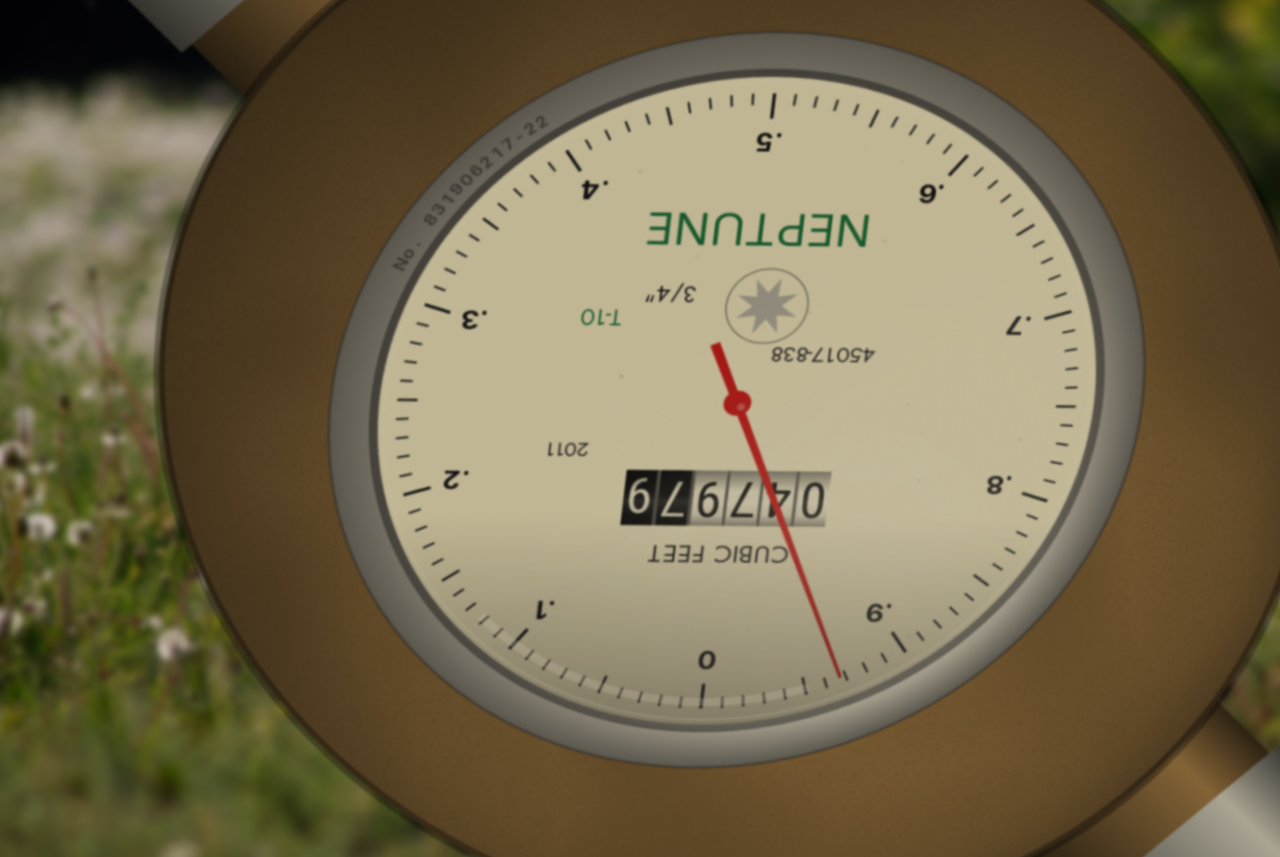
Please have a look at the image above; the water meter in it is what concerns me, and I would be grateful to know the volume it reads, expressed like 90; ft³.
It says 47978.93; ft³
